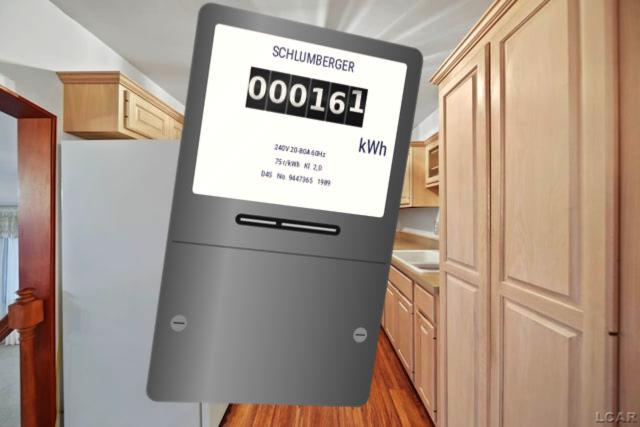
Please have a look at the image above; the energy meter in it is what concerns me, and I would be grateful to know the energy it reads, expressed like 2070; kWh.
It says 161; kWh
